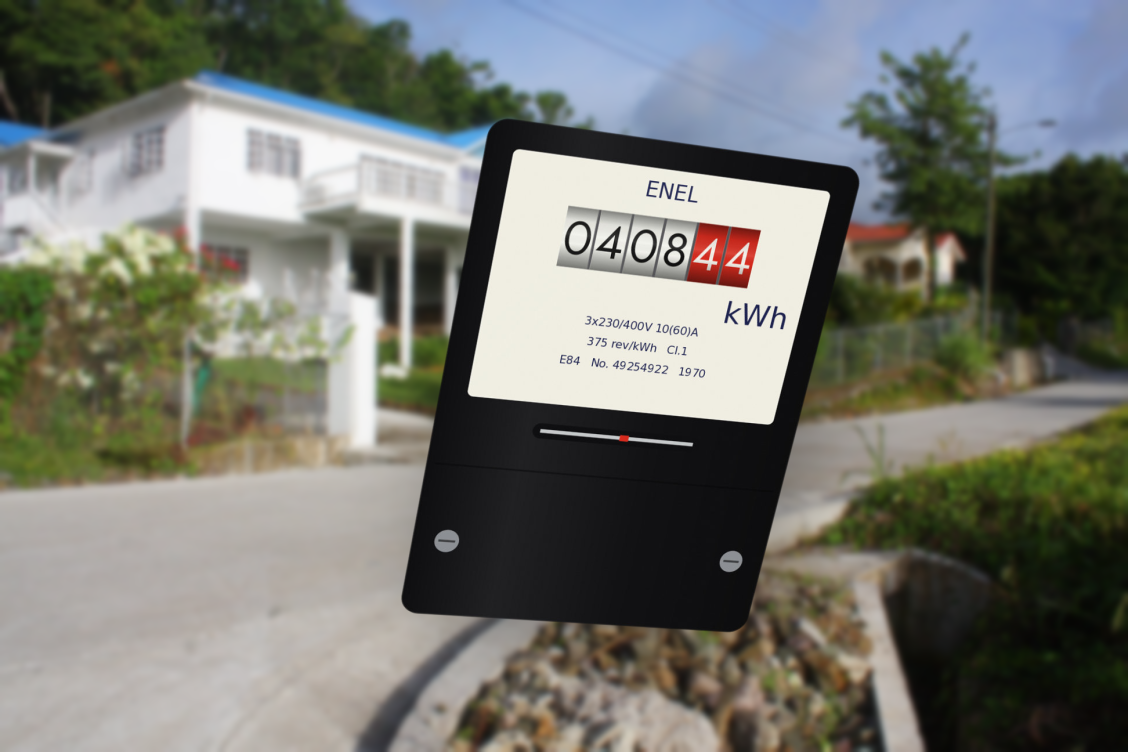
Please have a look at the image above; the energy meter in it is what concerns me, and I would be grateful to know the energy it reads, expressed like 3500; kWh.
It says 408.44; kWh
